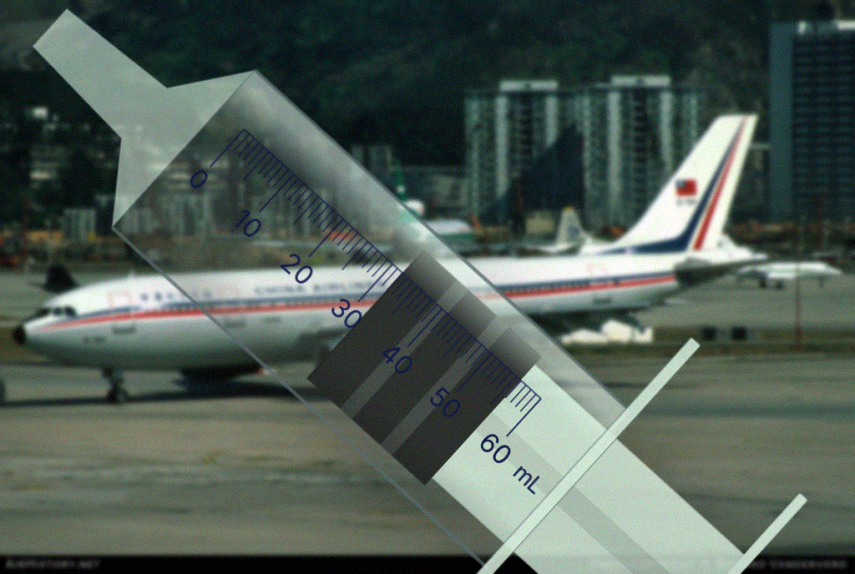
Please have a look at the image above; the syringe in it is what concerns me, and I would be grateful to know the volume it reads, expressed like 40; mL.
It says 32; mL
